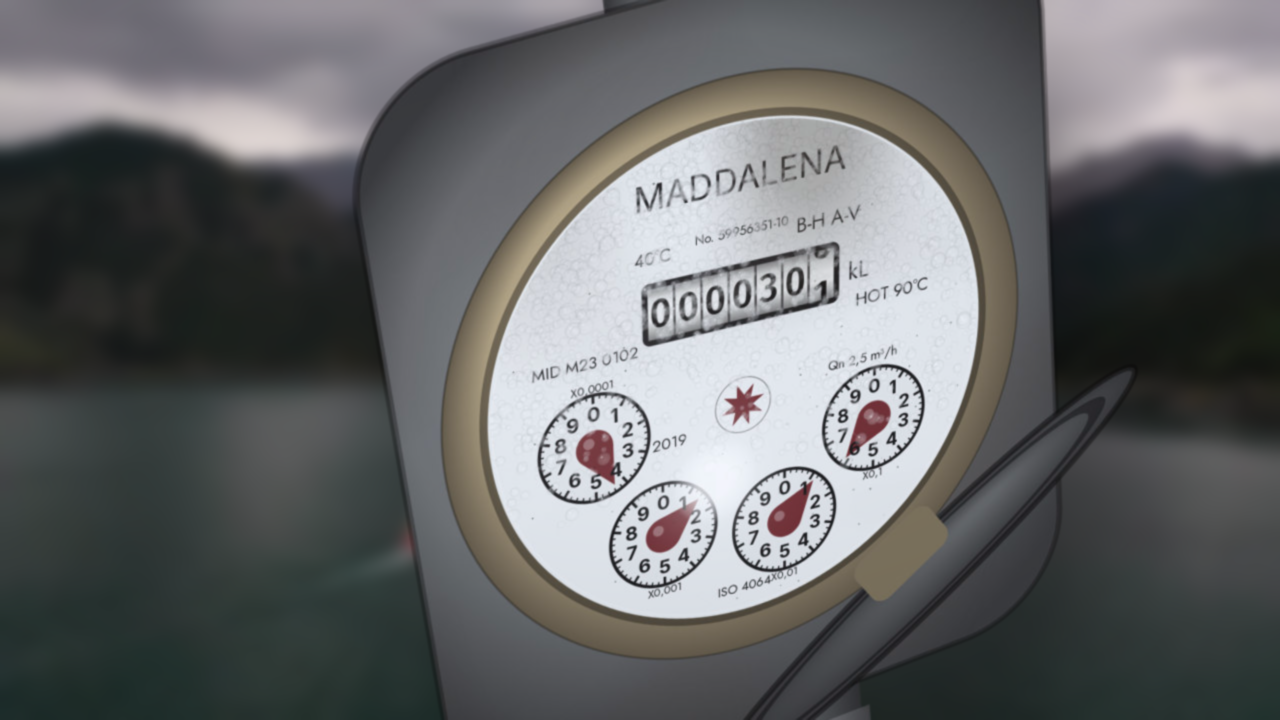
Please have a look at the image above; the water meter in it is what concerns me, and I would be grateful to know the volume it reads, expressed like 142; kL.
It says 300.6114; kL
